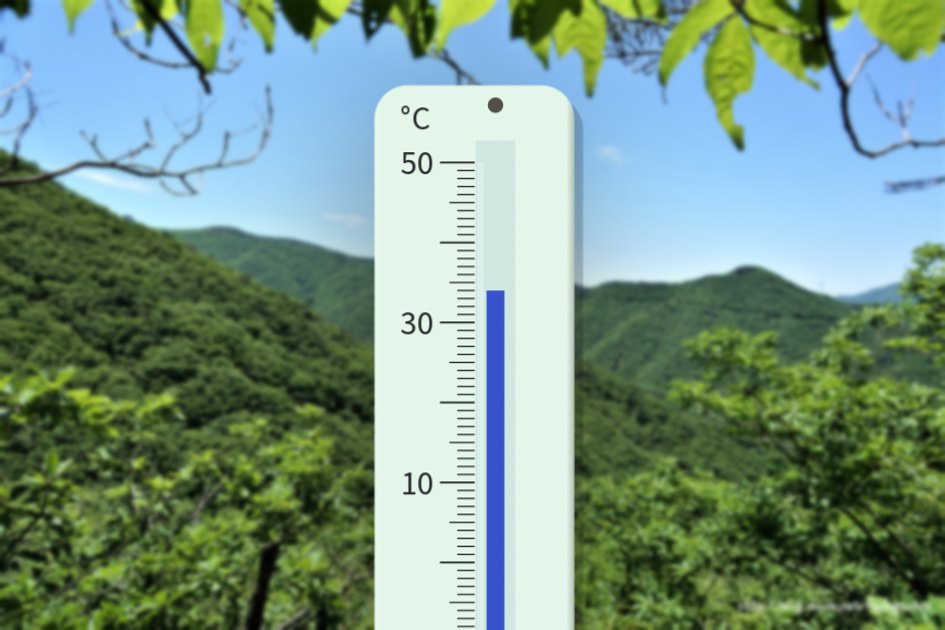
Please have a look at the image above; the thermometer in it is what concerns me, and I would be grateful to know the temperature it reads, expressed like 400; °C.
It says 34; °C
